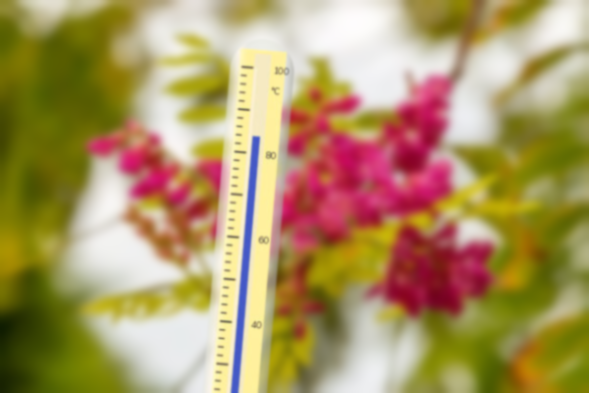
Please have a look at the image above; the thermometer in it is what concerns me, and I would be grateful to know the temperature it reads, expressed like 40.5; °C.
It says 84; °C
